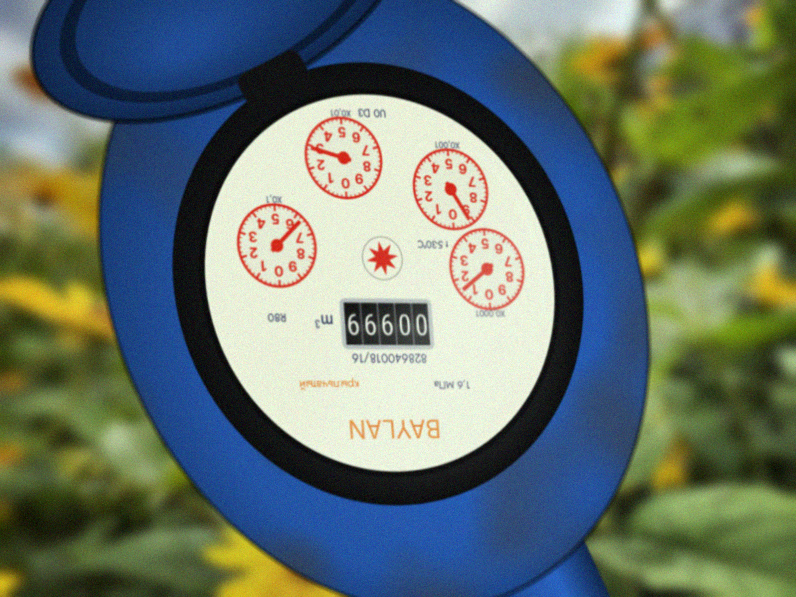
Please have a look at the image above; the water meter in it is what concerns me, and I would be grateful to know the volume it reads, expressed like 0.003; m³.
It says 999.6291; m³
